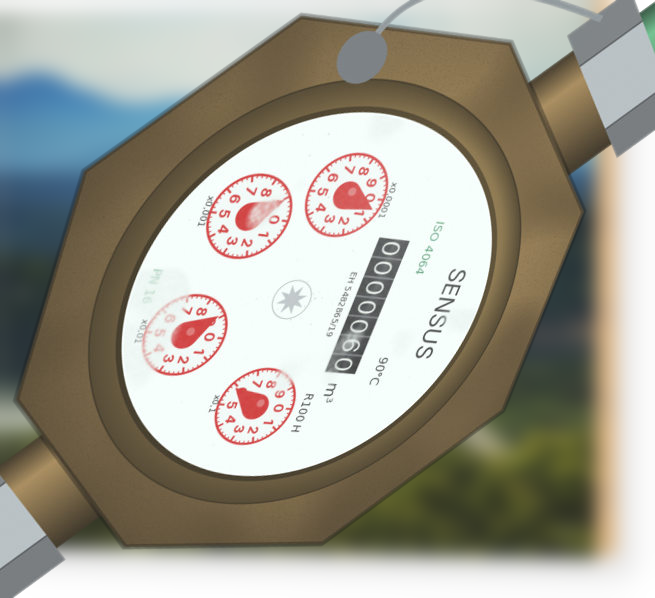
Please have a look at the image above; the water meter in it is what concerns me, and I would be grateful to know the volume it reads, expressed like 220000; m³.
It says 60.5890; m³
